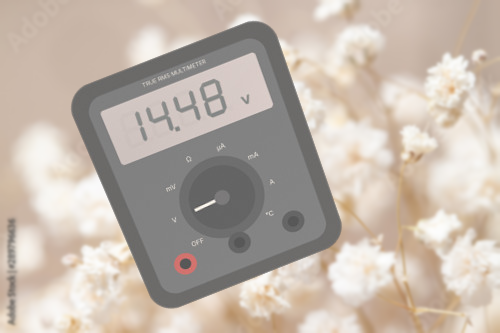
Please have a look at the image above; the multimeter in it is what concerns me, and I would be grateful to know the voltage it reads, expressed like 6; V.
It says 14.48; V
